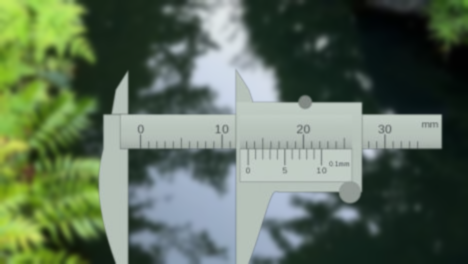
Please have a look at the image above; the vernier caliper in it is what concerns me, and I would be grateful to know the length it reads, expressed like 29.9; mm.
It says 13.2; mm
